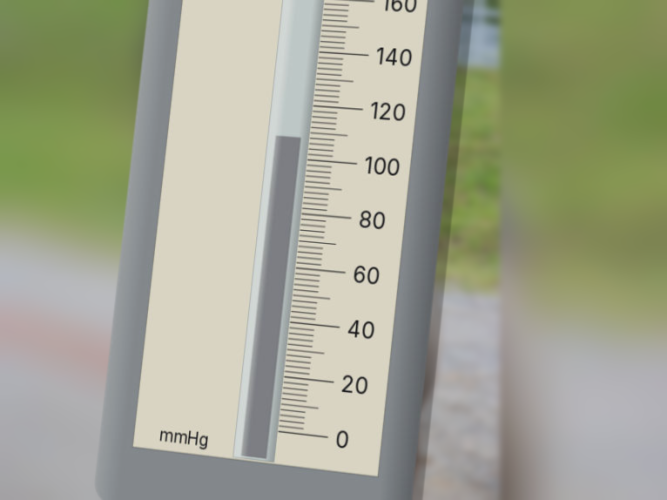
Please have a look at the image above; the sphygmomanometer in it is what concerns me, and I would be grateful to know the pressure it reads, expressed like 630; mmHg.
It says 108; mmHg
